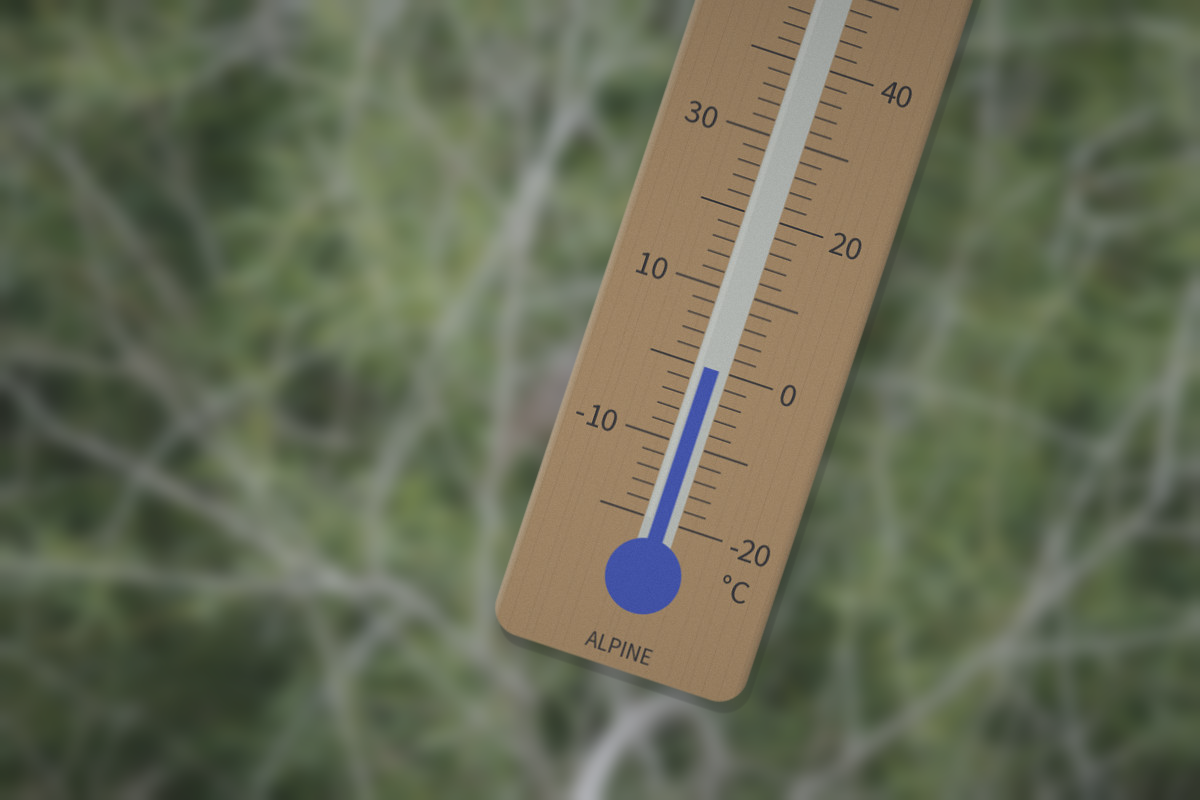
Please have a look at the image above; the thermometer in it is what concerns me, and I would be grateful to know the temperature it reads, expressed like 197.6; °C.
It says 0; °C
